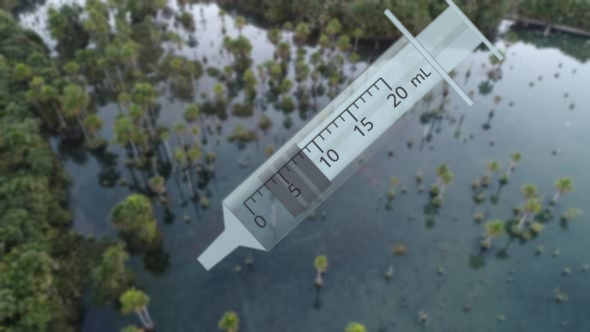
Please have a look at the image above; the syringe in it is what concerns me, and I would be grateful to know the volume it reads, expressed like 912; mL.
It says 3; mL
